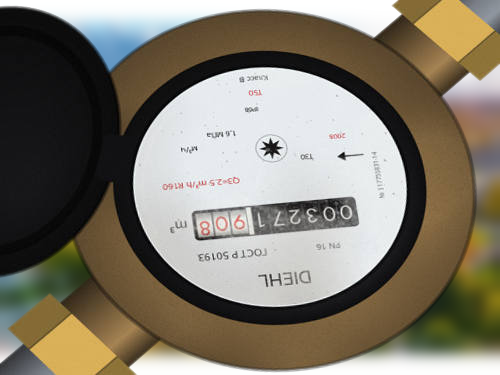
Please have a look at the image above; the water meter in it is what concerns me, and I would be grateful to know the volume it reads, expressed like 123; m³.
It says 3271.908; m³
